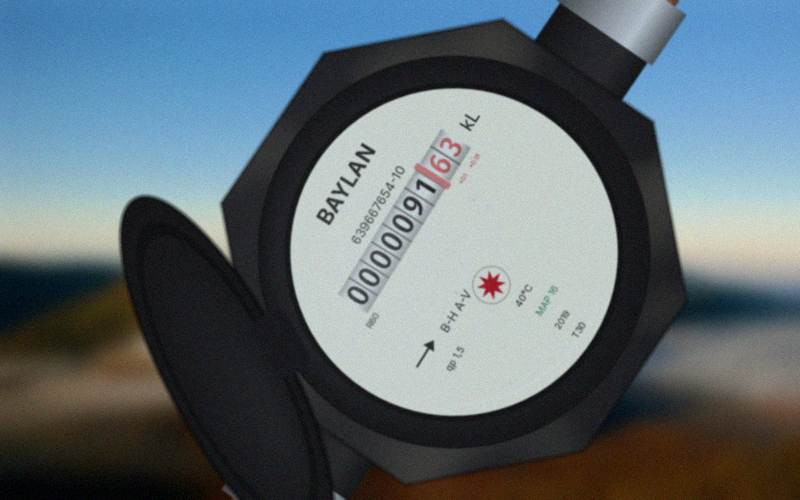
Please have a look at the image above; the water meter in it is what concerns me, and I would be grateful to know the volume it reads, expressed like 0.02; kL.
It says 91.63; kL
